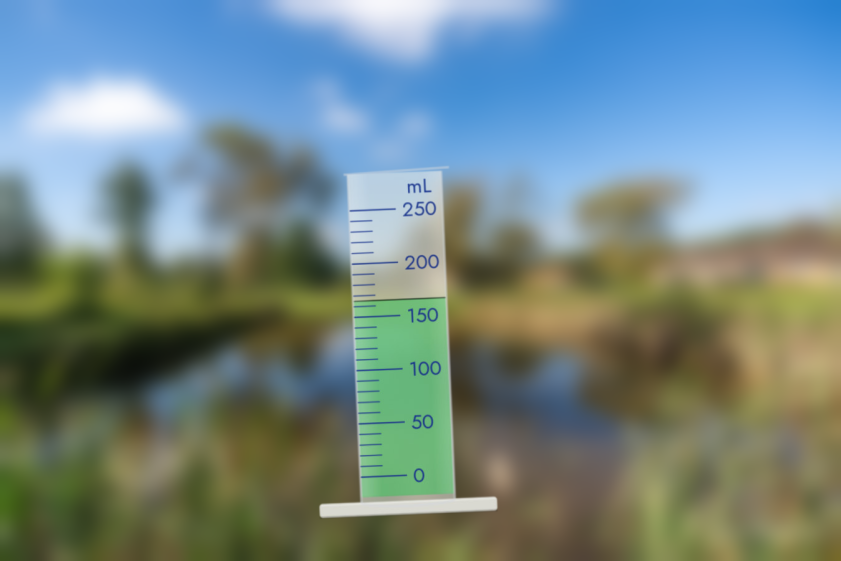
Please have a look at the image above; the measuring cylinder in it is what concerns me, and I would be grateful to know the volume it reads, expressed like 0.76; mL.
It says 165; mL
